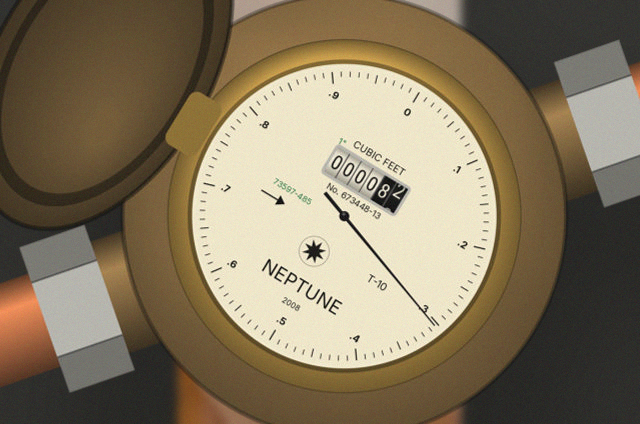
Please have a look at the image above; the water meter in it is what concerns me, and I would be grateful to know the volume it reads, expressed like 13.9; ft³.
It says 82.30; ft³
